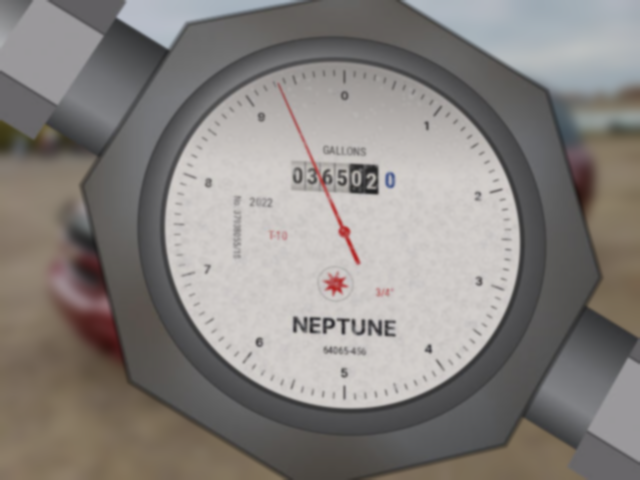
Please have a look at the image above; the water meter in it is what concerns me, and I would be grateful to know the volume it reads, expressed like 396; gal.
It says 365019.3; gal
